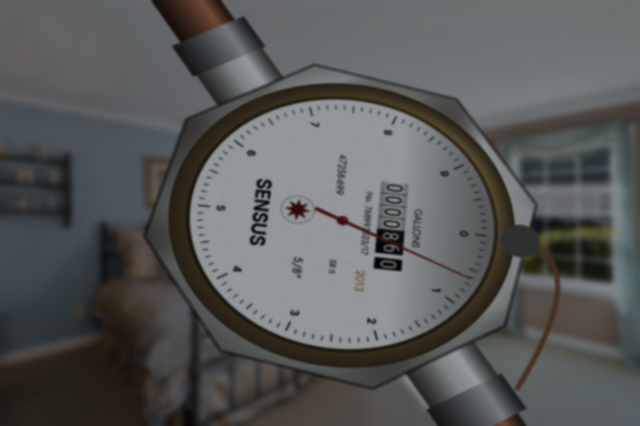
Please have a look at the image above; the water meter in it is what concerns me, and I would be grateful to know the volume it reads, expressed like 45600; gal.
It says 860.6; gal
